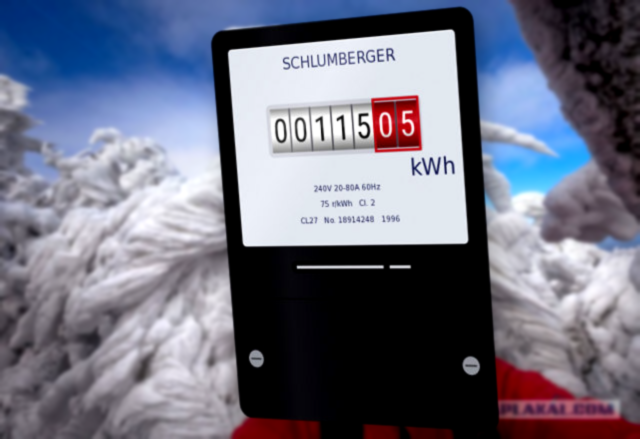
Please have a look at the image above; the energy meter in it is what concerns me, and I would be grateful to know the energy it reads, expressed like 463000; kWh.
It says 115.05; kWh
